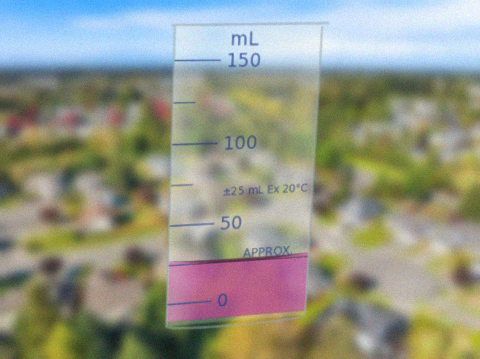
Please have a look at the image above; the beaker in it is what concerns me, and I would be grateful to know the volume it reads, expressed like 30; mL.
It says 25; mL
